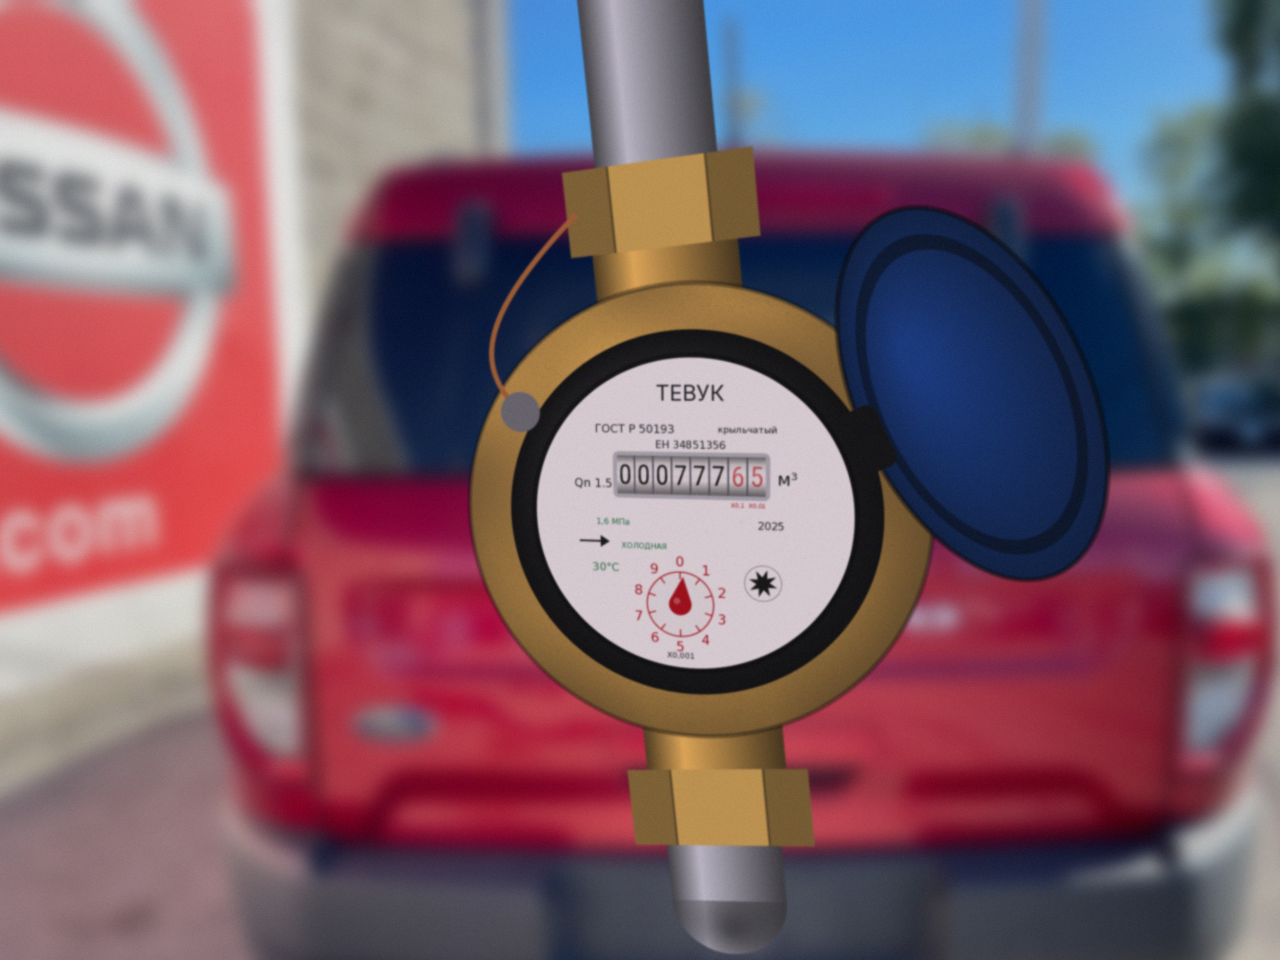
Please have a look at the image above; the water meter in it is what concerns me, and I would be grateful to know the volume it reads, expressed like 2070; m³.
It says 777.650; m³
